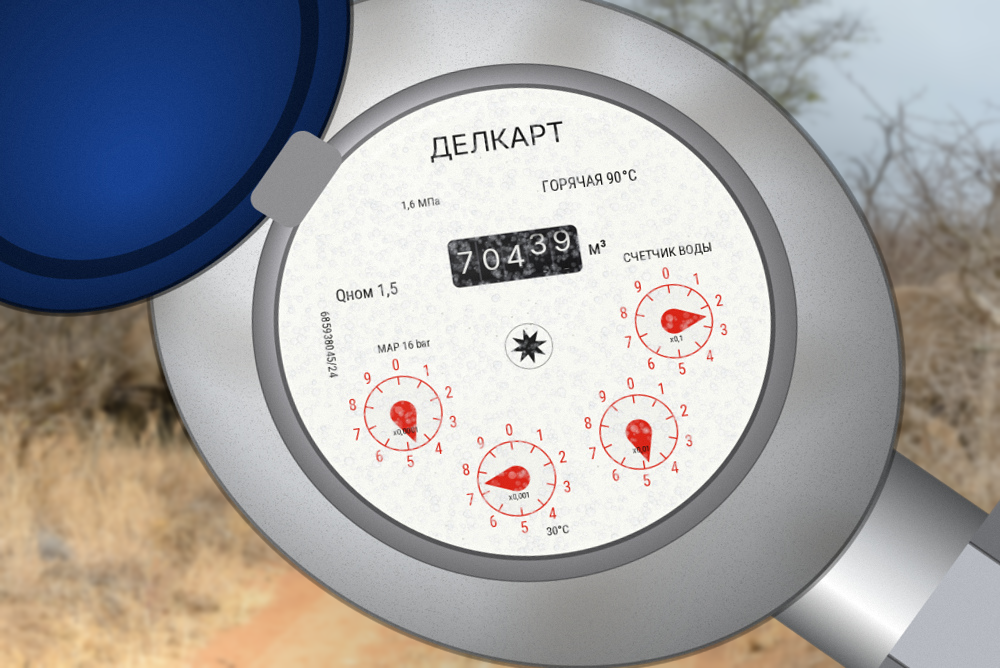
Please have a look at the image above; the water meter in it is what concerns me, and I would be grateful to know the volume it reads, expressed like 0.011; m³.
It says 70439.2474; m³
